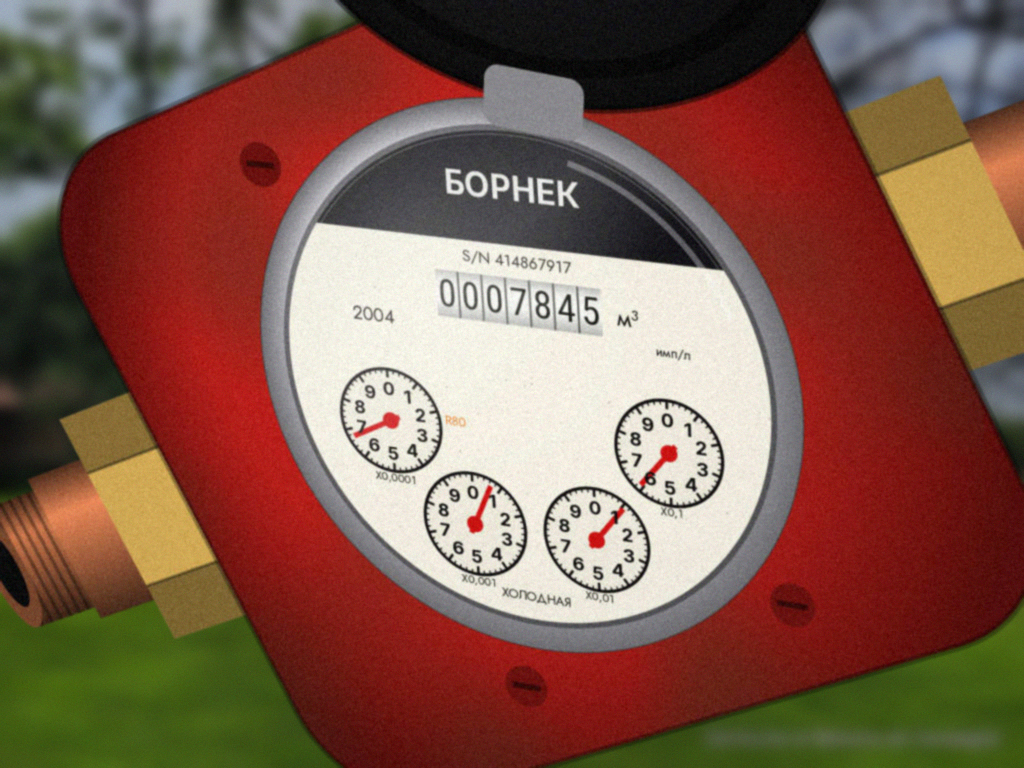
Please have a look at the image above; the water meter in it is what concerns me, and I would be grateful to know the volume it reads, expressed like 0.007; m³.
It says 7845.6106; m³
